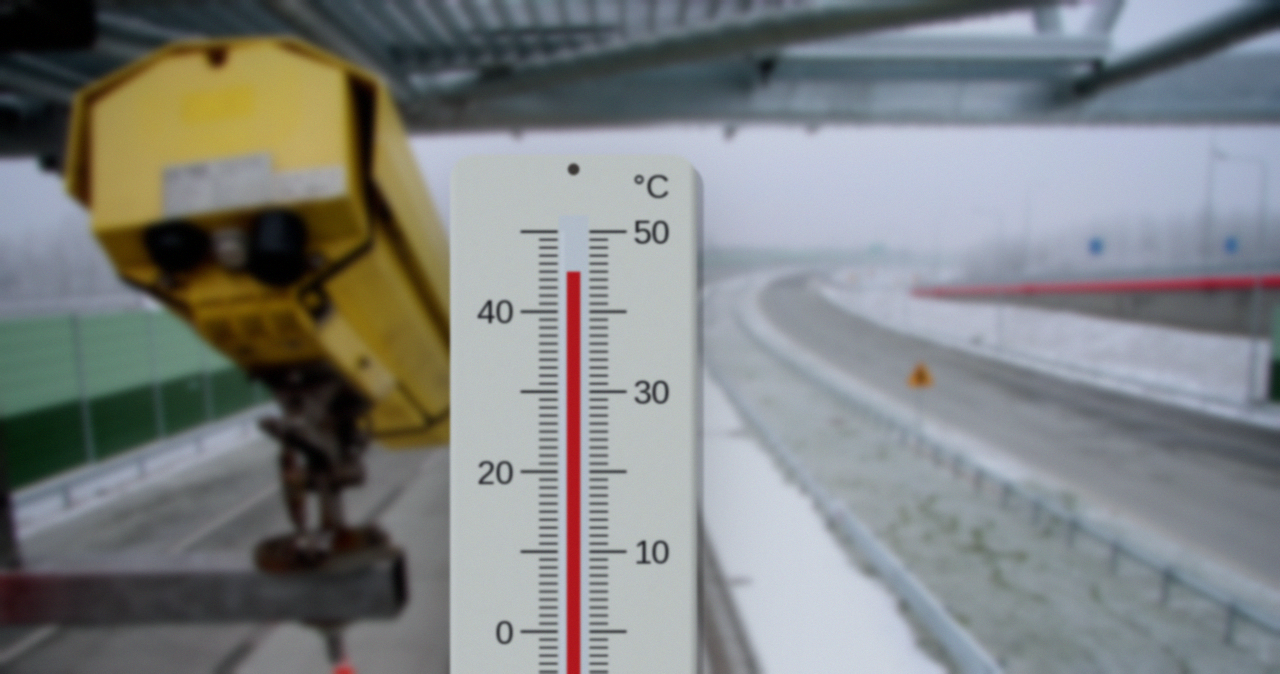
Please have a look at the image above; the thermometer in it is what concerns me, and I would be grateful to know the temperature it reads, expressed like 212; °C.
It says 45; °C
